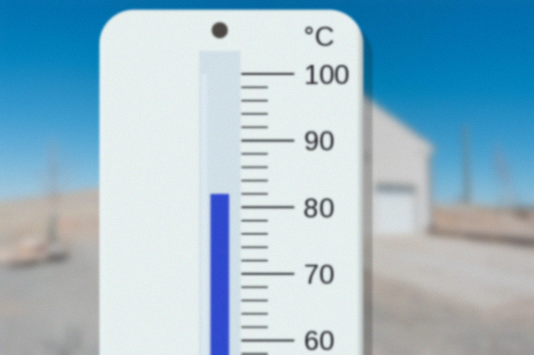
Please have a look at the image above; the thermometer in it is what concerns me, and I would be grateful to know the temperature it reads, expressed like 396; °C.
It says 82; °C
